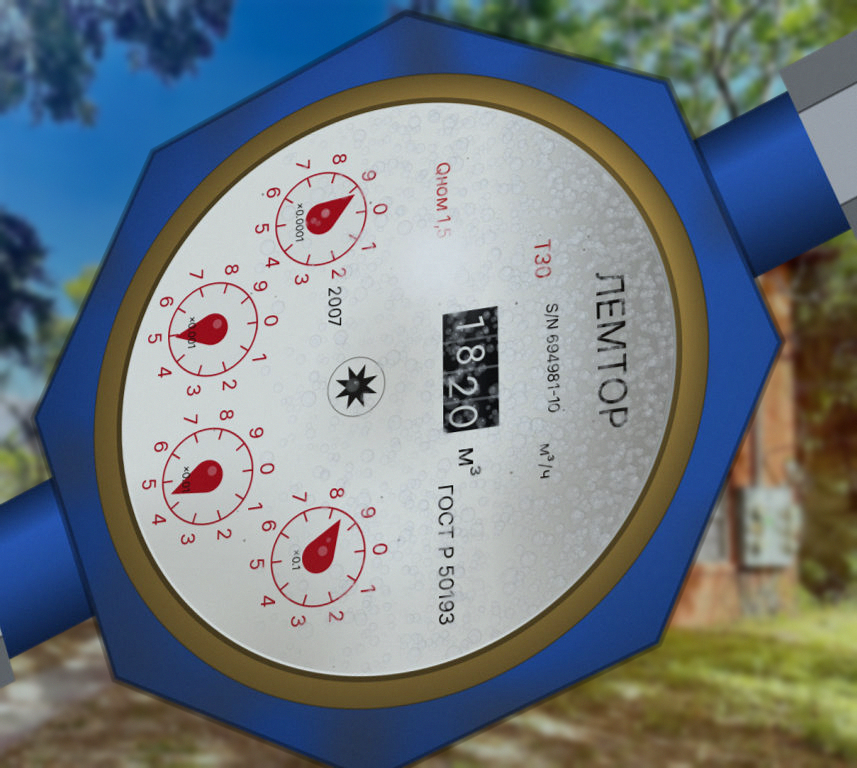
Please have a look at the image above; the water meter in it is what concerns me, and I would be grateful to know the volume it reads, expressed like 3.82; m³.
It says 1819.8449; m³
